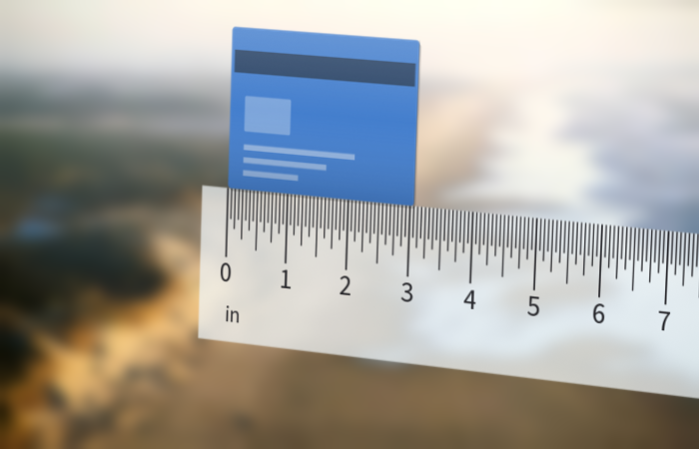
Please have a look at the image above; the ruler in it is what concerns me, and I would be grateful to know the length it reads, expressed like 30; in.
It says 3.0625; in
